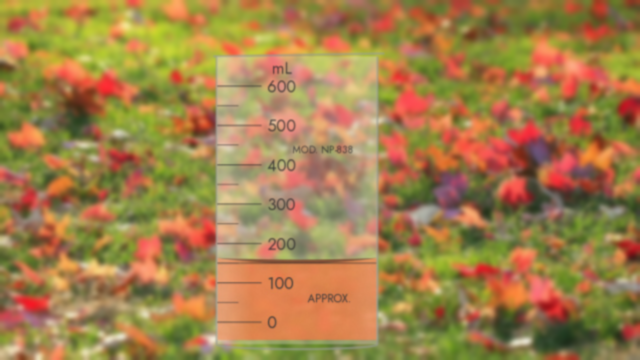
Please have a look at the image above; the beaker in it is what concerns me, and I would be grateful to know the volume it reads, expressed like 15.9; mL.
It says 150; mL
